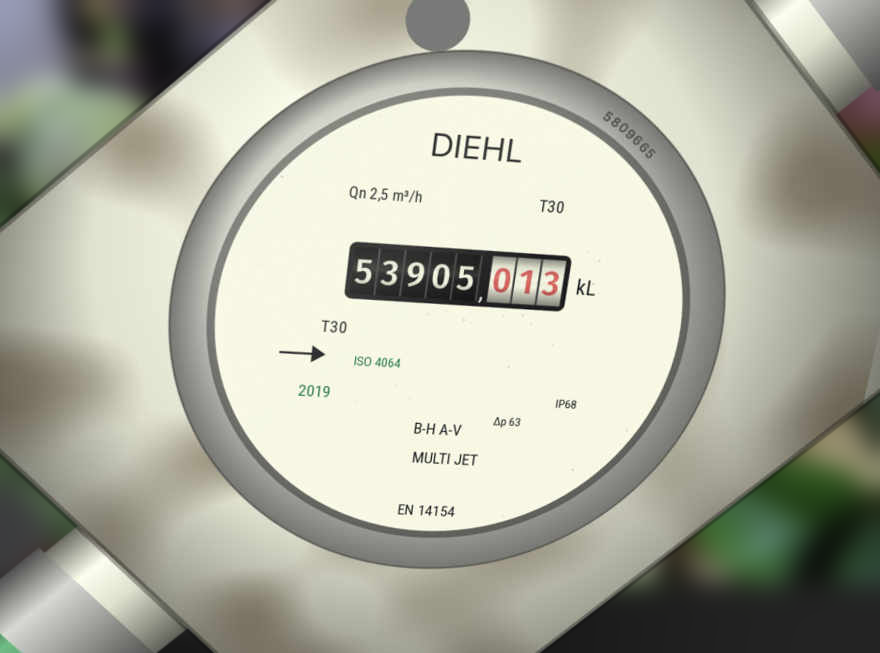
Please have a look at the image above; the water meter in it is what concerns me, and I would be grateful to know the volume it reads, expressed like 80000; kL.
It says 53905.013; kL
